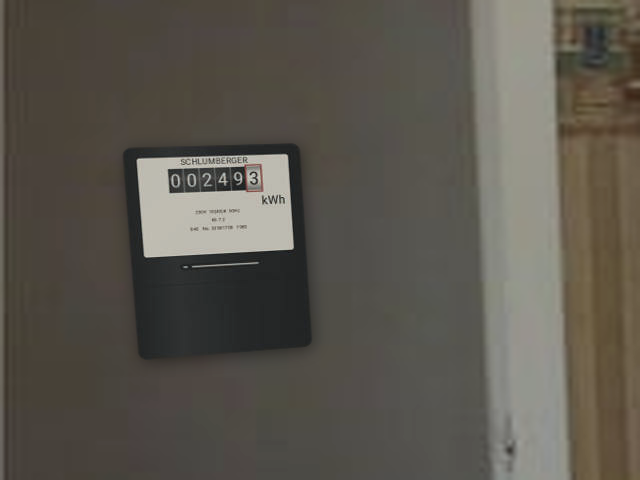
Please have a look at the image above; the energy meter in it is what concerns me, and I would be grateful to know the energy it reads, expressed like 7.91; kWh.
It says 249.3; kWh
